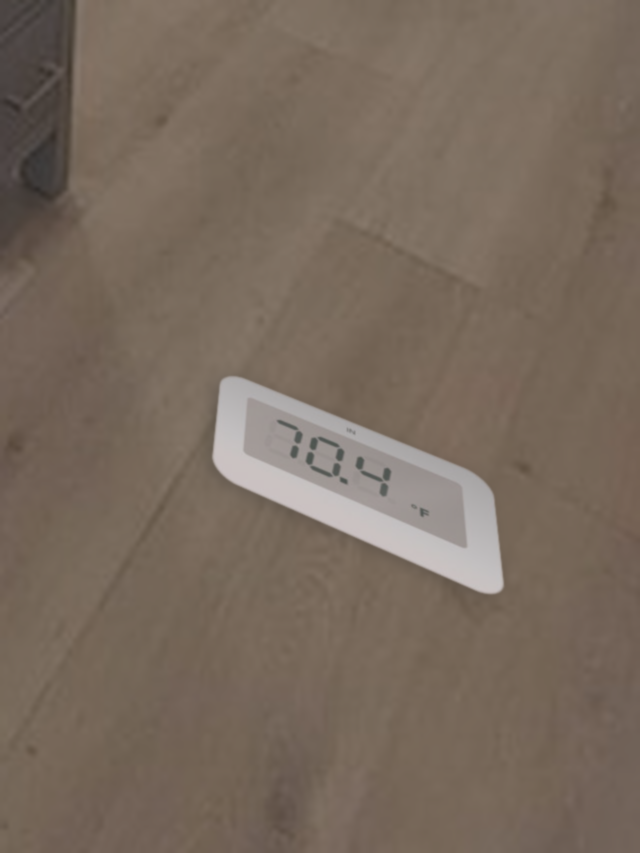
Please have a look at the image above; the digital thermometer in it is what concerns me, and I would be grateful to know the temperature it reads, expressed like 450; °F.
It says 70.4; °F
